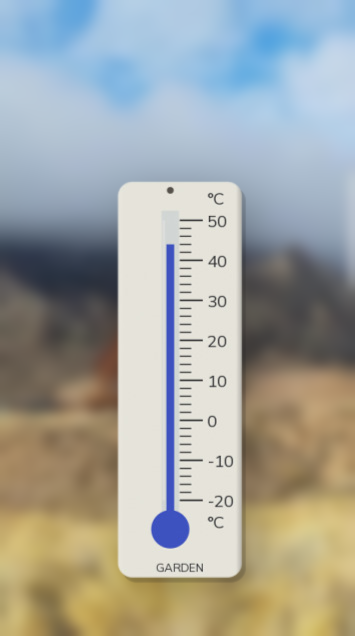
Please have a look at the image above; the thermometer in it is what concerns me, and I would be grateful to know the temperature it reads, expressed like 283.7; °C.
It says 44; °C
